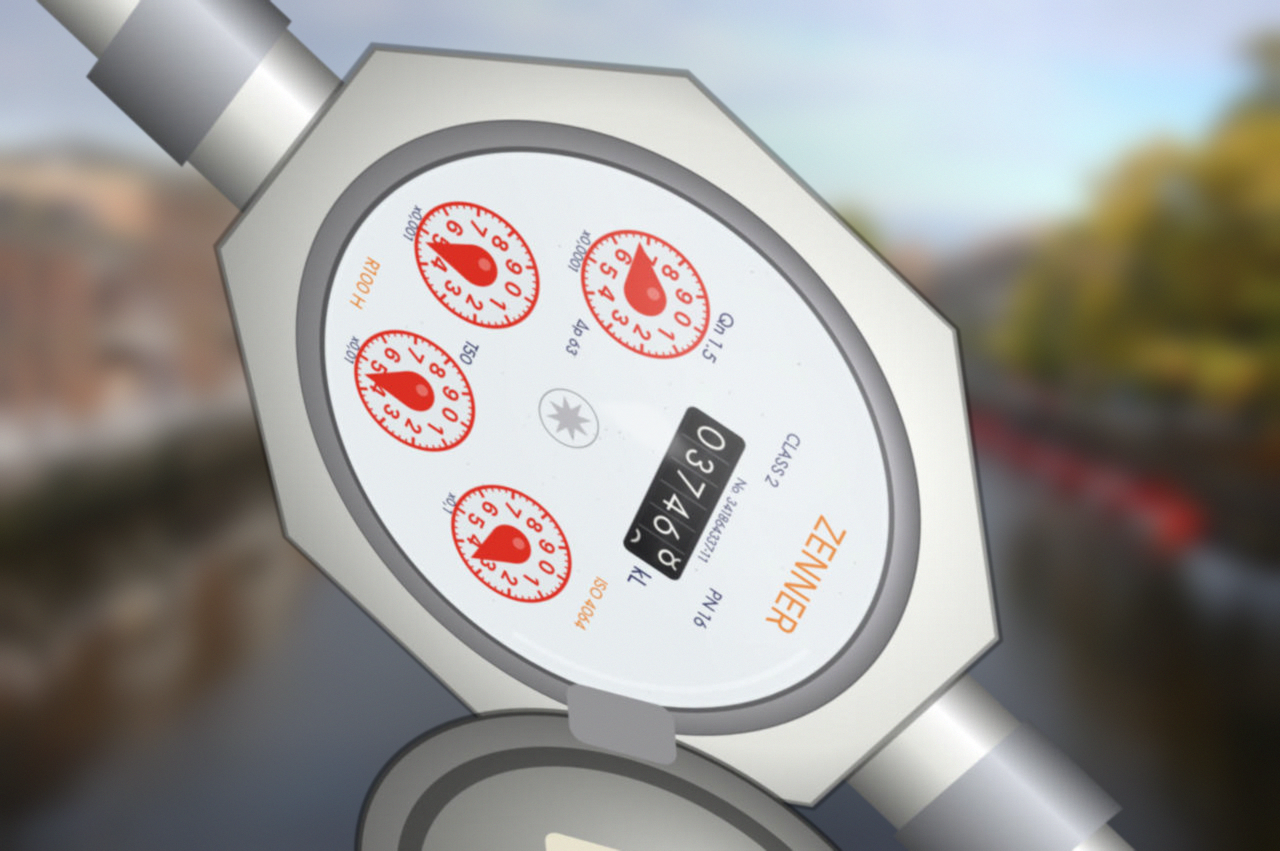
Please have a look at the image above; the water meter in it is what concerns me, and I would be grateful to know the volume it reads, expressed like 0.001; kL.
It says 37468.3446; kL
